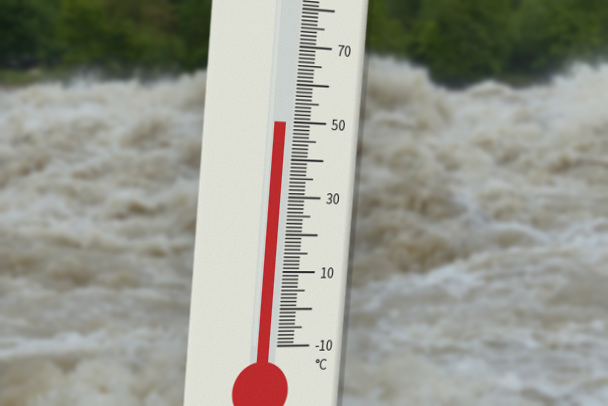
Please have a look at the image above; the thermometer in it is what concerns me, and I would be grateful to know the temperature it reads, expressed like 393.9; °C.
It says 50; °C
